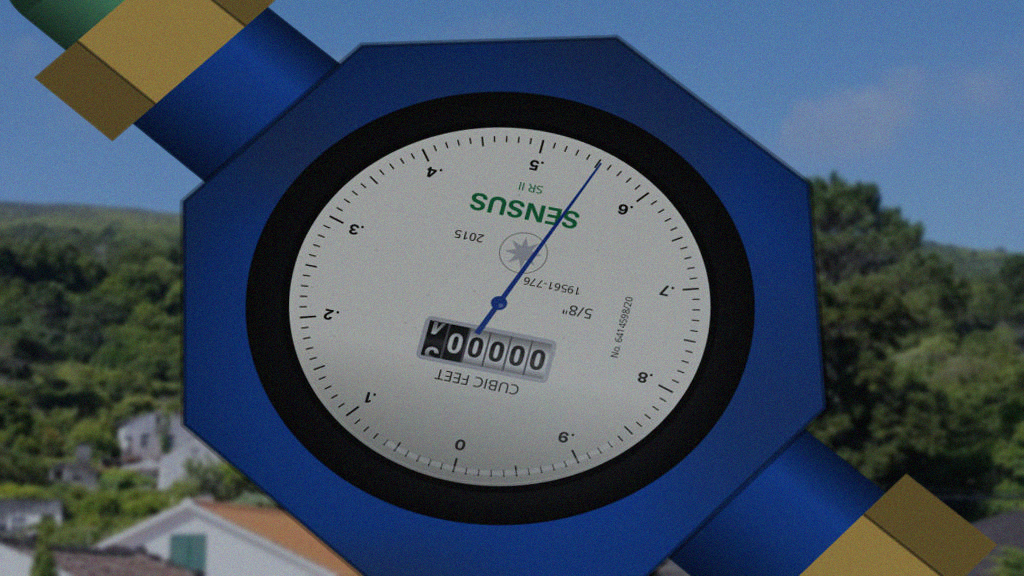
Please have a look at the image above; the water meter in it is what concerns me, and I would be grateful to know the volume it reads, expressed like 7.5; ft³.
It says 3.55; ft³
